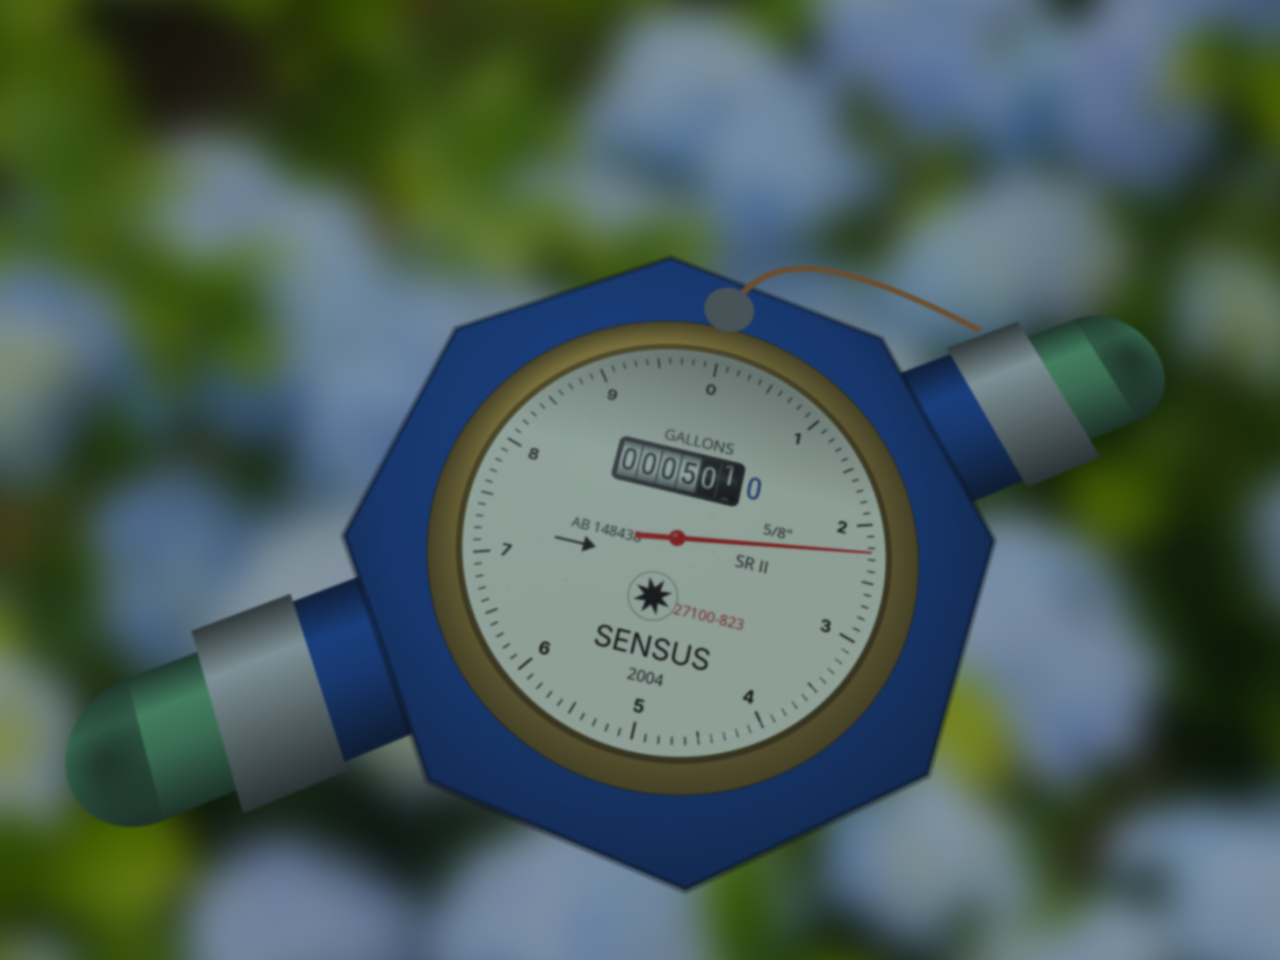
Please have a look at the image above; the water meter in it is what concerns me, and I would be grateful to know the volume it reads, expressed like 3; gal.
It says 5012.2; gal
